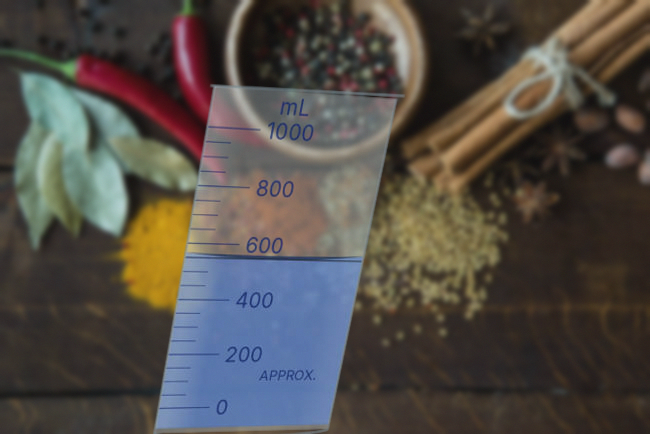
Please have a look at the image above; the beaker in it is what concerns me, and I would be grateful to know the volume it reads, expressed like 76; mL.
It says 550; mL
